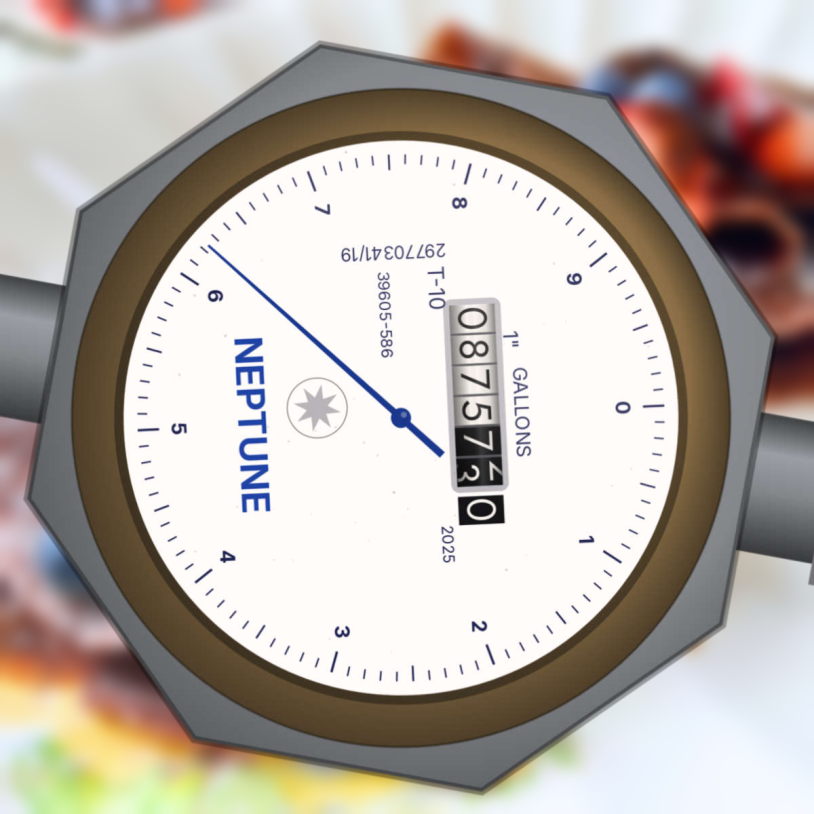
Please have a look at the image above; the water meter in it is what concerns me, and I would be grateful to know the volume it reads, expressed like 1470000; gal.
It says 875726.2; gal
